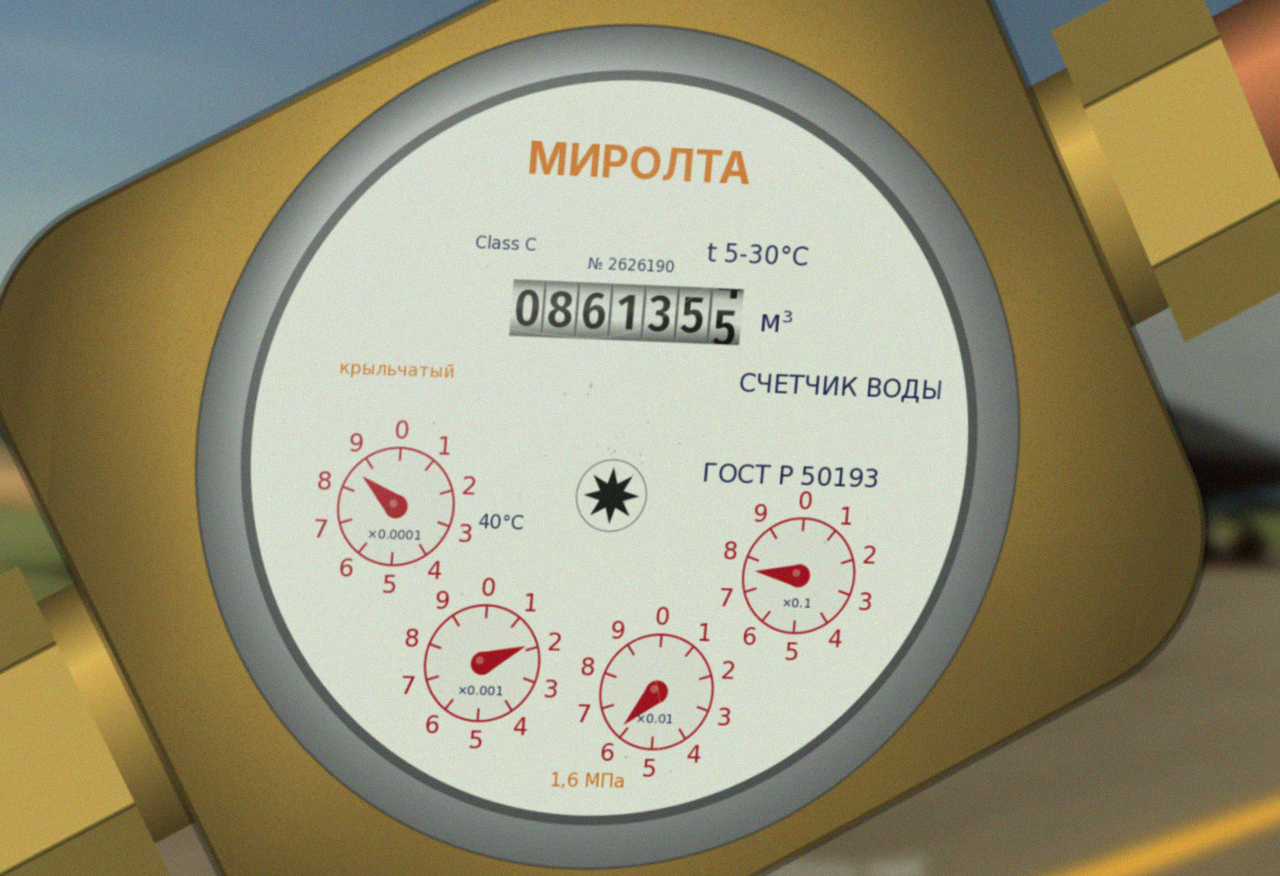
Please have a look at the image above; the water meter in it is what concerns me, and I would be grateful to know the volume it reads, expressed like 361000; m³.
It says 861354.7618; m³
